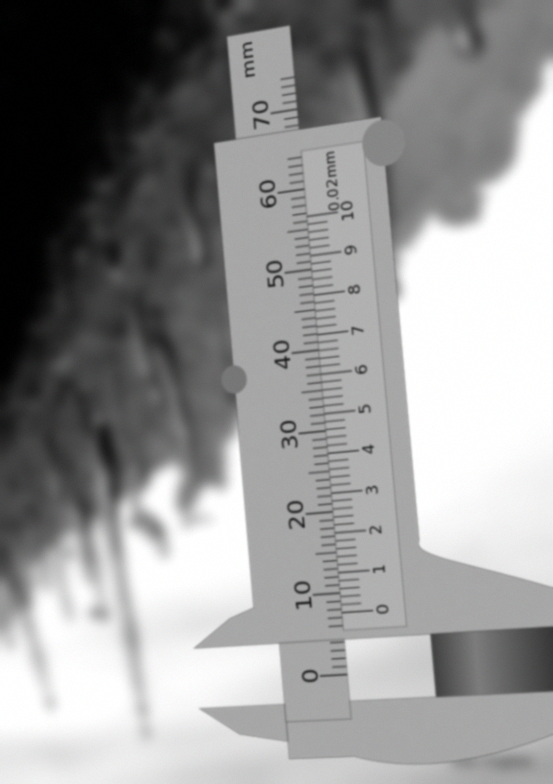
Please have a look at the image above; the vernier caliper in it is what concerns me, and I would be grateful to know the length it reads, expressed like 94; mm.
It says 7.6; mm
